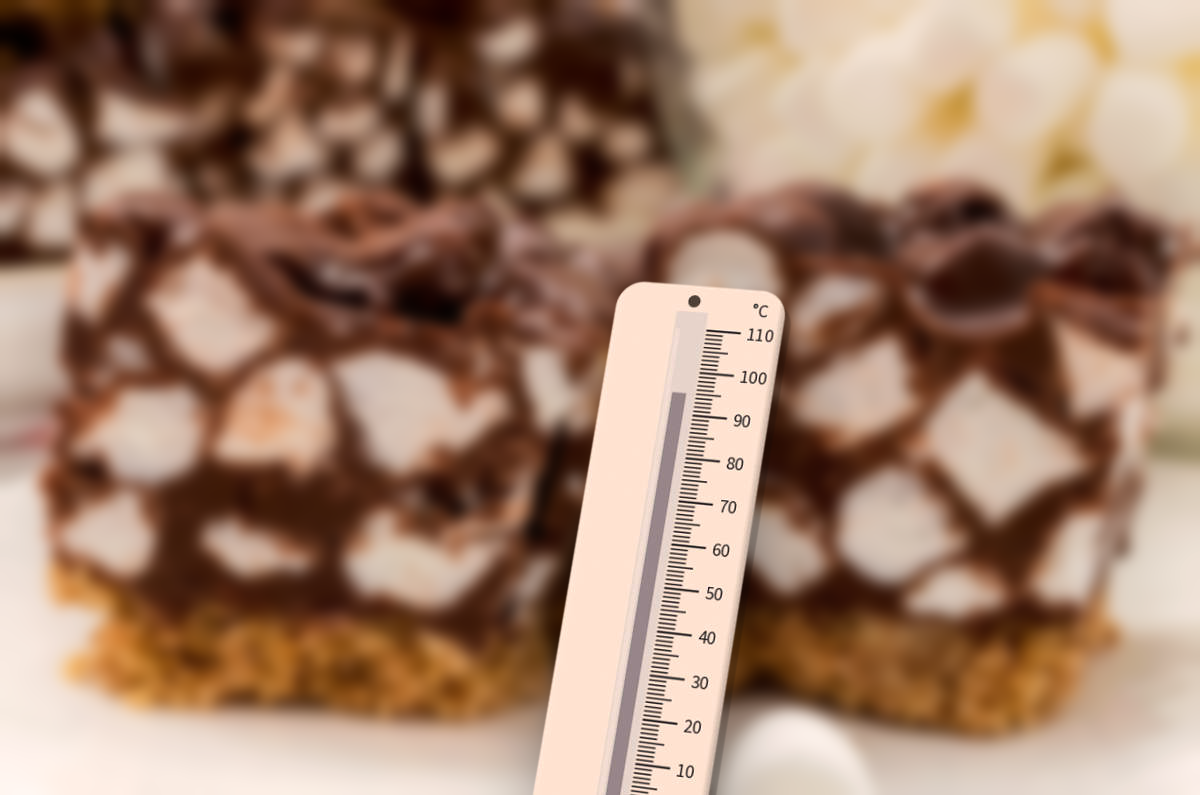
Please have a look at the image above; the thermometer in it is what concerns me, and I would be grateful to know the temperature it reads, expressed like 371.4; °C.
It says 95; °C
